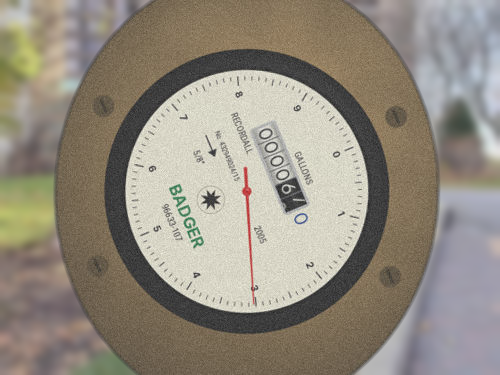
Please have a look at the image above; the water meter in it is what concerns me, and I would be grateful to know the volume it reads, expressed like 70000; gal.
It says 673.0; gal
